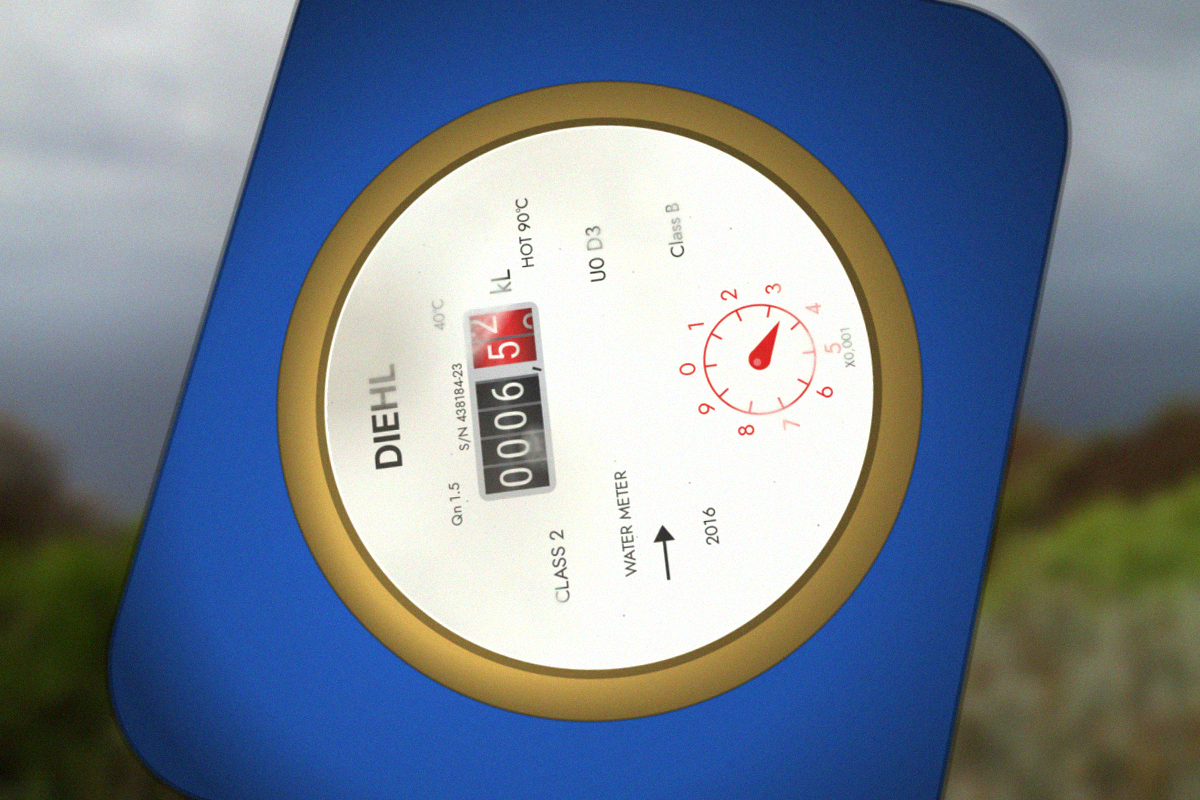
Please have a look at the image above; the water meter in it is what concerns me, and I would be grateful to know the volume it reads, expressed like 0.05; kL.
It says 6.523; kL
